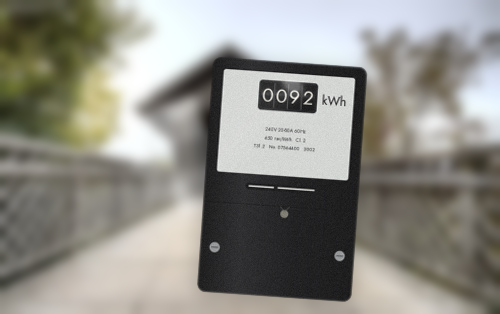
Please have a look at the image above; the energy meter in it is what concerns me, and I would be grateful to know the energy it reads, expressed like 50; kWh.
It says 92; kWh
